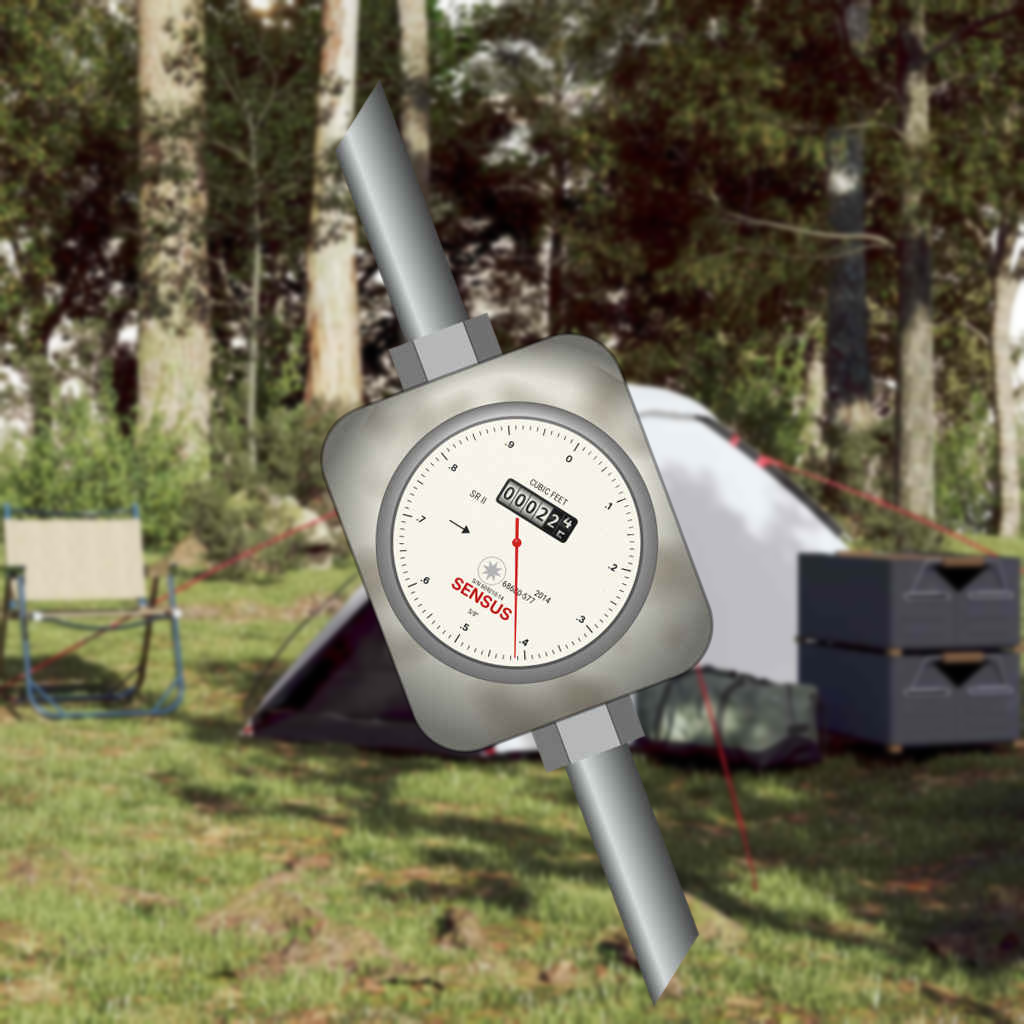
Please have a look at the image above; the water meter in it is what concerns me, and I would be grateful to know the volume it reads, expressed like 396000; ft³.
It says 224.41; ft³
